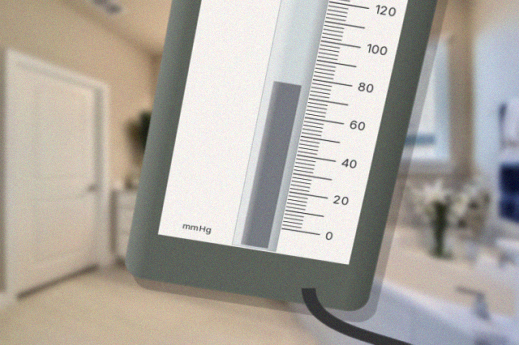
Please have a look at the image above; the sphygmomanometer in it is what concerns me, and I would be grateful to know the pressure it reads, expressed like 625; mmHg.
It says 76; mmHg
